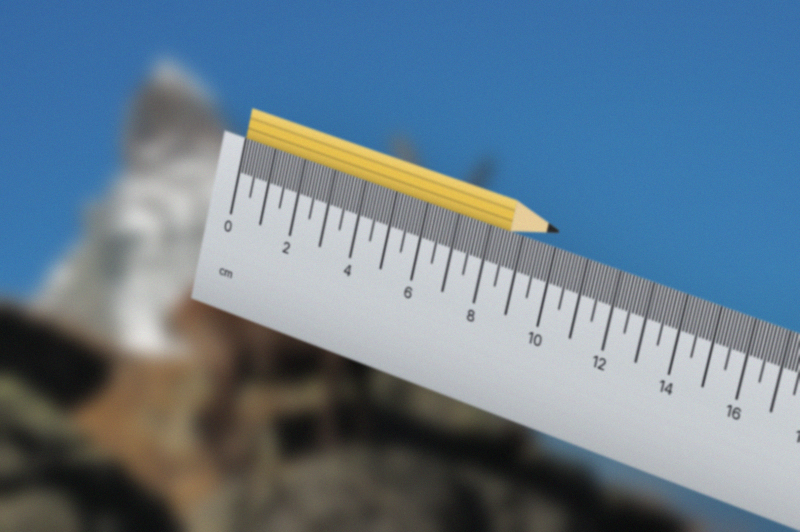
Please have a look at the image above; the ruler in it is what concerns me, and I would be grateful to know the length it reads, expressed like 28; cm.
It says 10; cm
